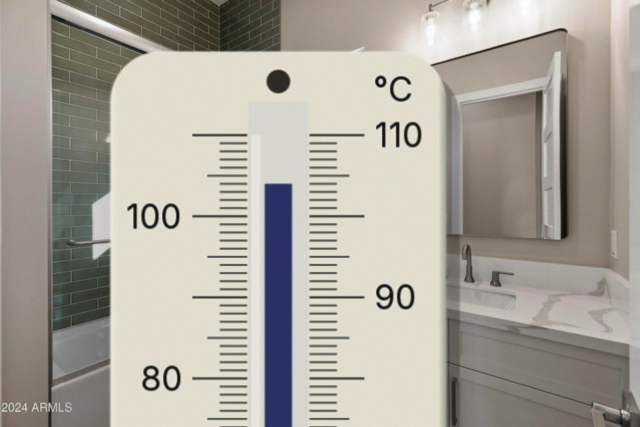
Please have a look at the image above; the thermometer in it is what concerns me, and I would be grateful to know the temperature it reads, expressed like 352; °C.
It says 104; °C
